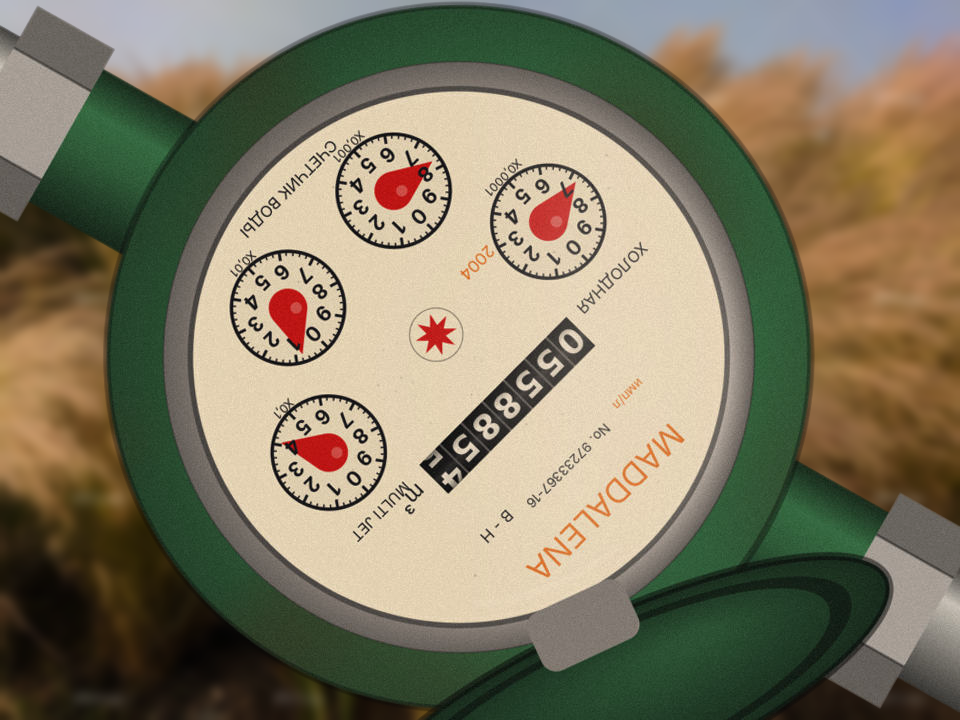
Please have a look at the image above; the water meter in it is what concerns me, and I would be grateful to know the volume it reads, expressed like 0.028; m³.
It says 558854.4077; m³
